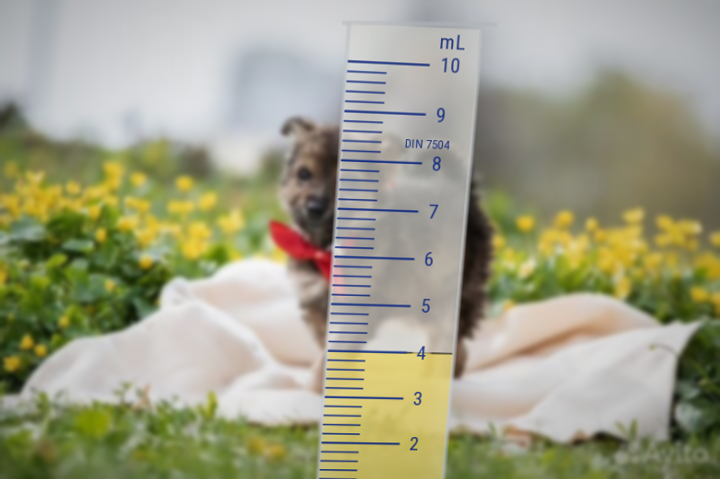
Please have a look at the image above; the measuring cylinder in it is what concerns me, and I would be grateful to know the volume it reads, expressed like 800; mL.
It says 4; mL
